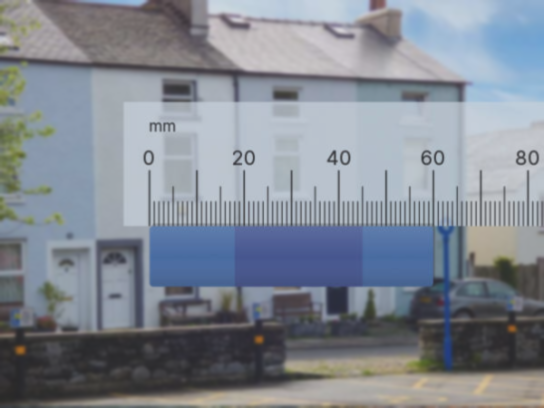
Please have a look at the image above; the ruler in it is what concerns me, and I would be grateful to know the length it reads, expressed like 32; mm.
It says 60; mm
